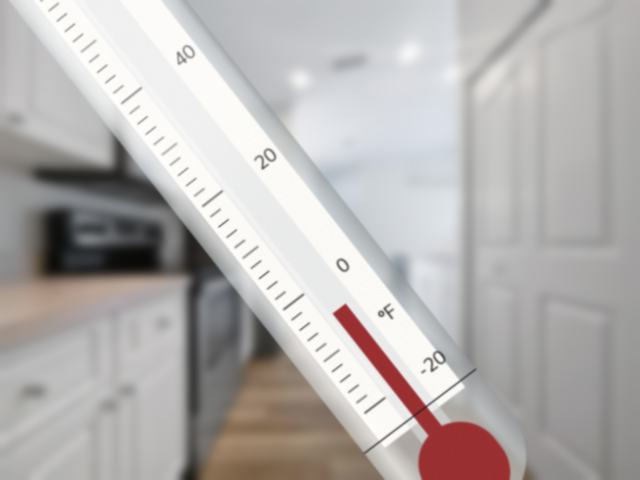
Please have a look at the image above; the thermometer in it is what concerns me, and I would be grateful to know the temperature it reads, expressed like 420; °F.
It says -5; °F
